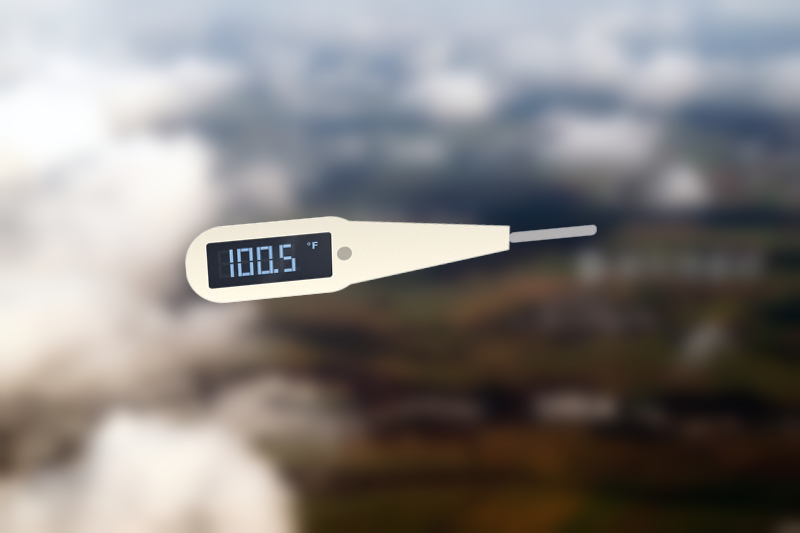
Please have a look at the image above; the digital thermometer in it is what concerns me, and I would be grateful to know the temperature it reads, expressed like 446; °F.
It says 100.5; °F
